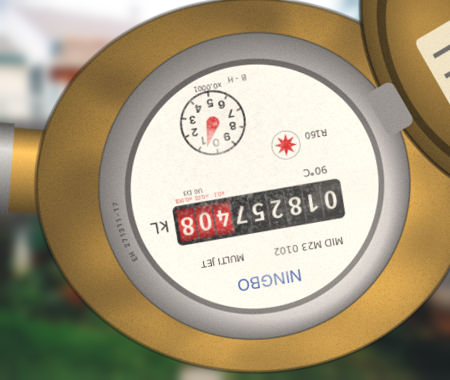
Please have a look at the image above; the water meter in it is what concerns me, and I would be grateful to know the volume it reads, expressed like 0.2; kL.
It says 18257.4080; kL
